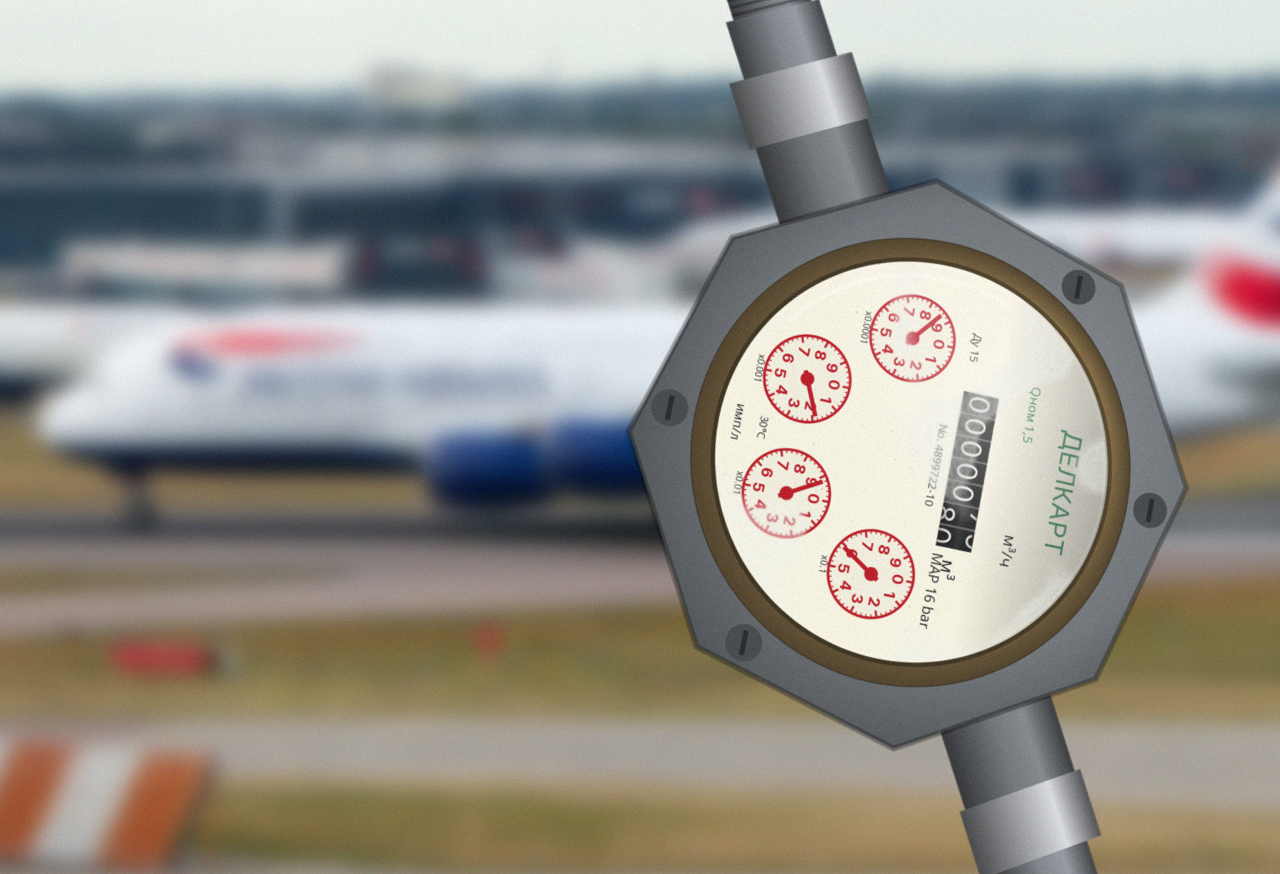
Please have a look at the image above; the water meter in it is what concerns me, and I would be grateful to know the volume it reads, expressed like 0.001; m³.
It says 79.5918; m³
